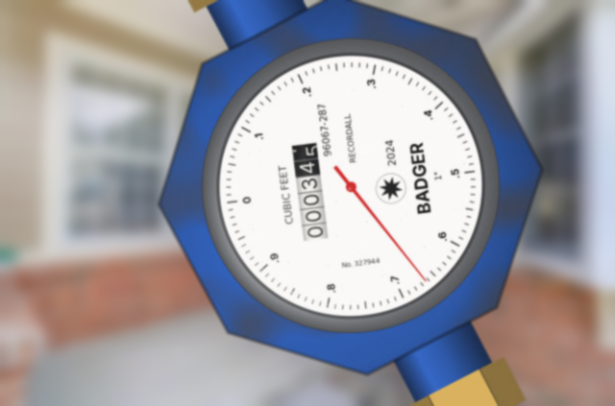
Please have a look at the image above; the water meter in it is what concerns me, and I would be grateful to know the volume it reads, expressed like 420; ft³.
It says 344.66; ft³
